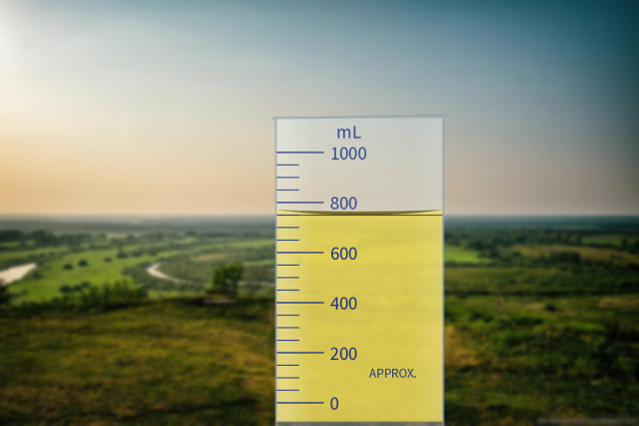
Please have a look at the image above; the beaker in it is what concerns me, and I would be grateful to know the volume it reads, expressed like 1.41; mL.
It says 750; mL
